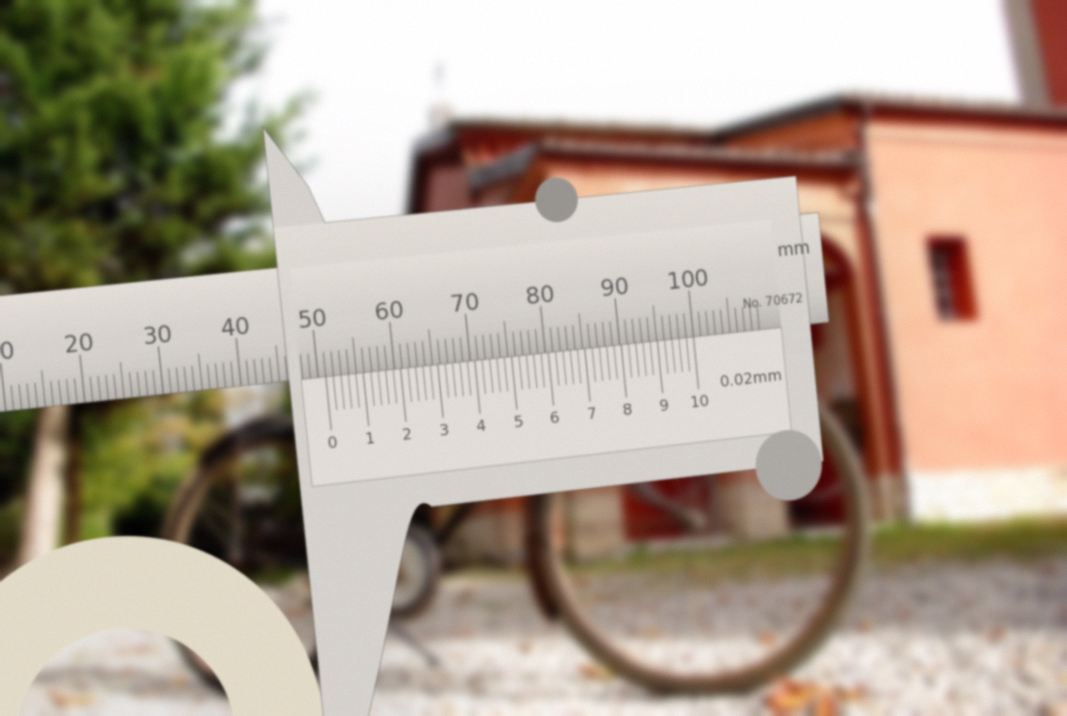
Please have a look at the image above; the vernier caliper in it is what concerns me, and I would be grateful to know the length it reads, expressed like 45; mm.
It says 51.0; mm
